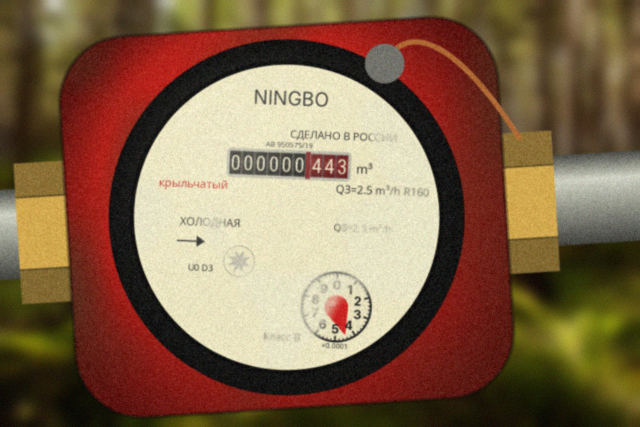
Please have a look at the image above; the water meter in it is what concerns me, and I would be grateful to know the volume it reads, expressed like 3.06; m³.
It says 0.4434; m³
